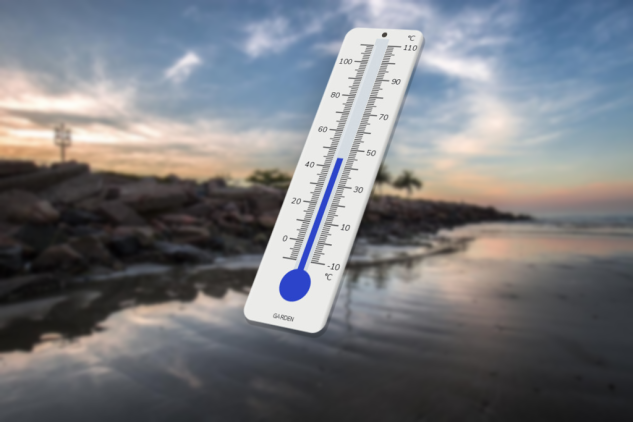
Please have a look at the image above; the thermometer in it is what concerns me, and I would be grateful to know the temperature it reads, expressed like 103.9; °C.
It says 45; °C
